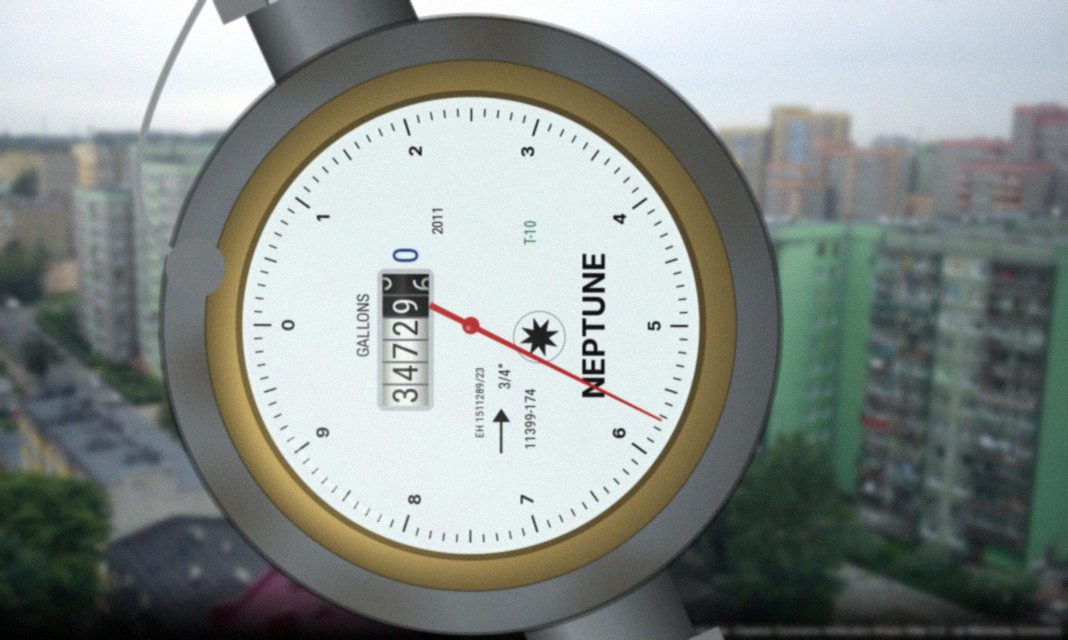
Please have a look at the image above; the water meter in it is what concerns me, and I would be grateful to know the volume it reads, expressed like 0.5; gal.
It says 3472955.7; gal
